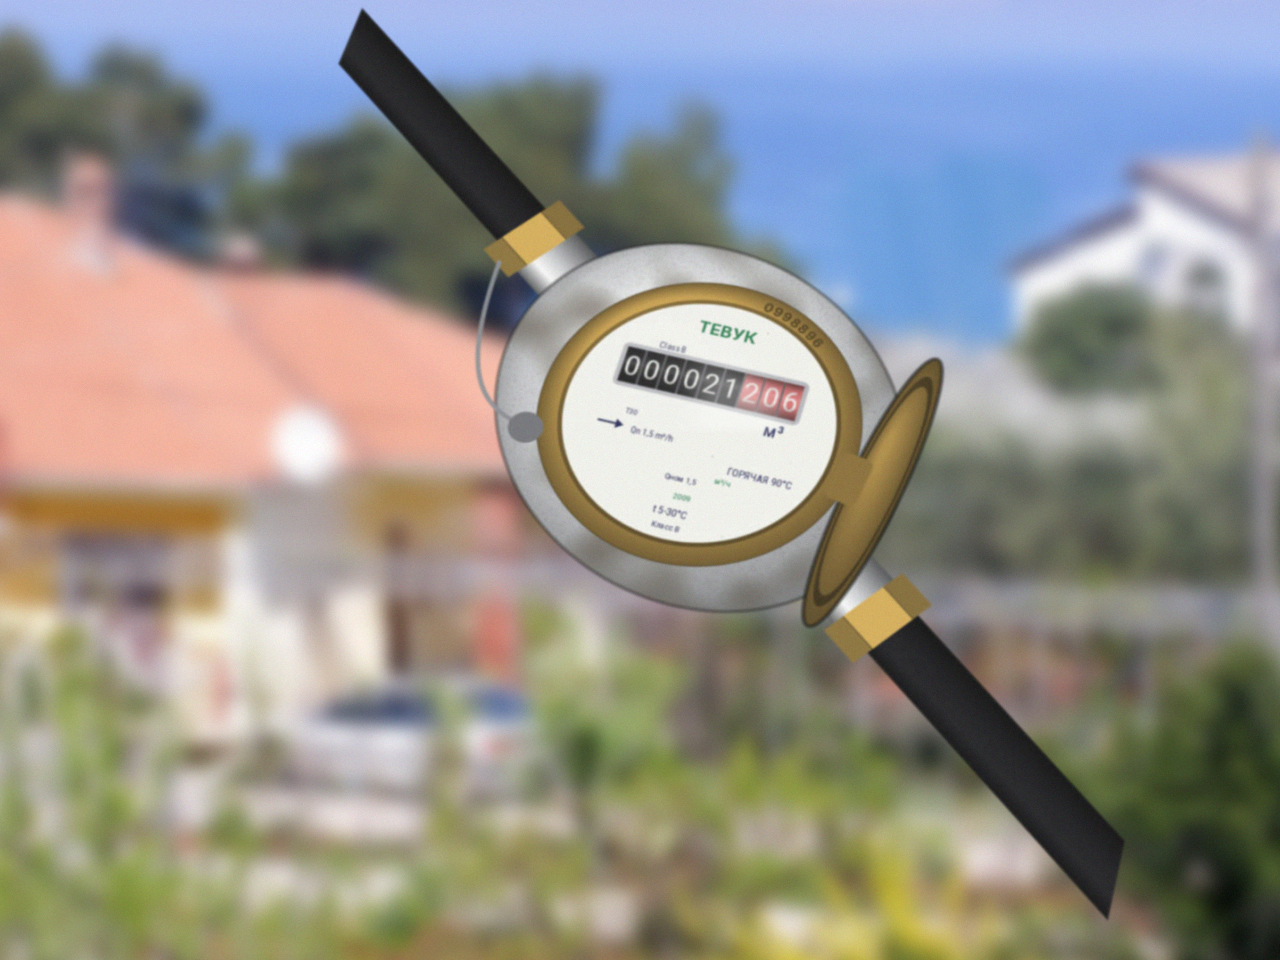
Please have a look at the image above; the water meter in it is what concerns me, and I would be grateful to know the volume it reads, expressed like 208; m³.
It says 21.206; m³
